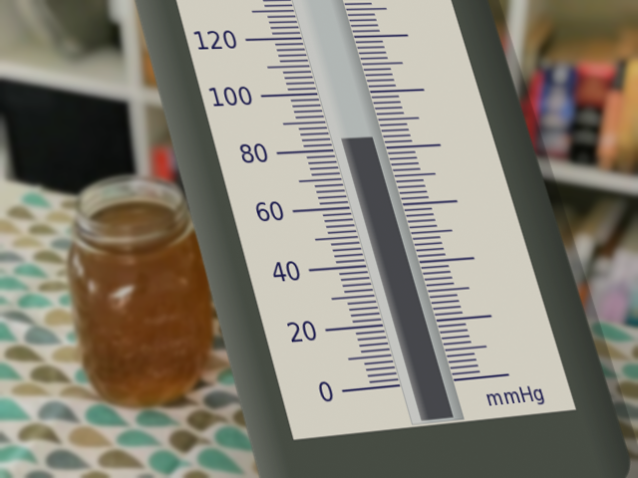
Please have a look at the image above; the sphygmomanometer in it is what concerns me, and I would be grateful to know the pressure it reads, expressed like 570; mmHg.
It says 84; mmHg
